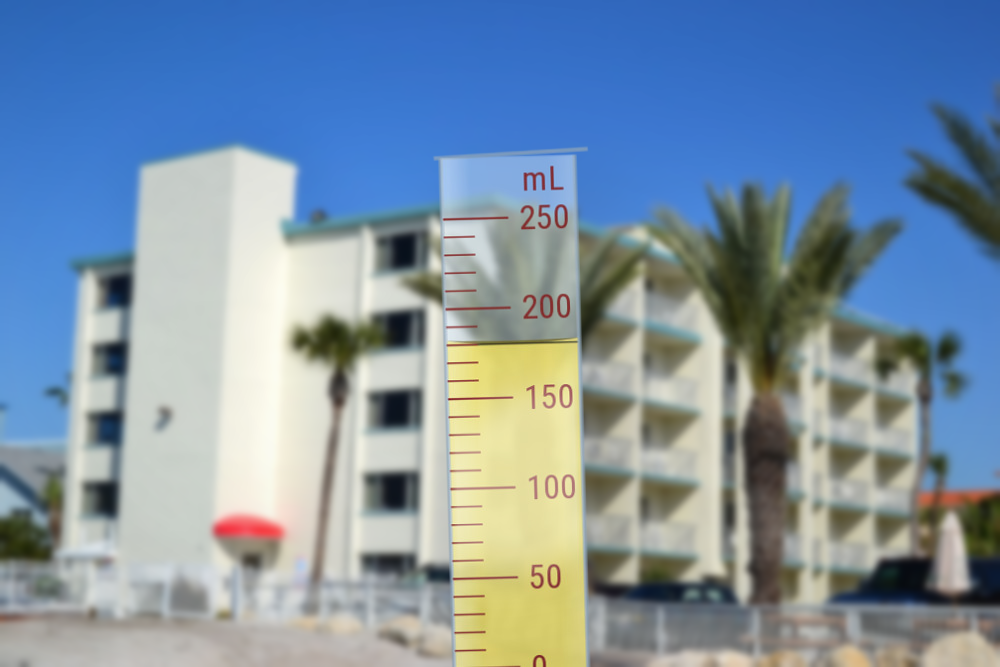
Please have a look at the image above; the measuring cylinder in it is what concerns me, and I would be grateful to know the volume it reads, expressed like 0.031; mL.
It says 180; mL
